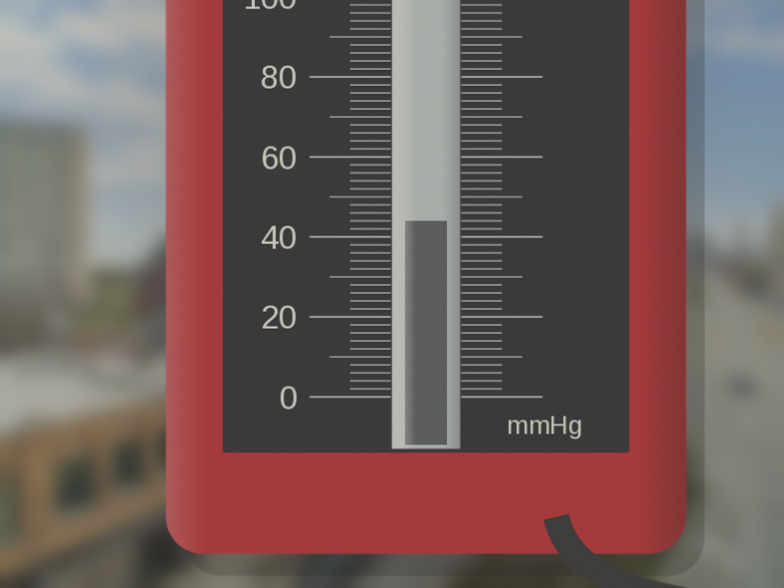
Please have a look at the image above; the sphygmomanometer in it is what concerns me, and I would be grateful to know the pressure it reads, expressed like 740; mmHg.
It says 44; mmHg
